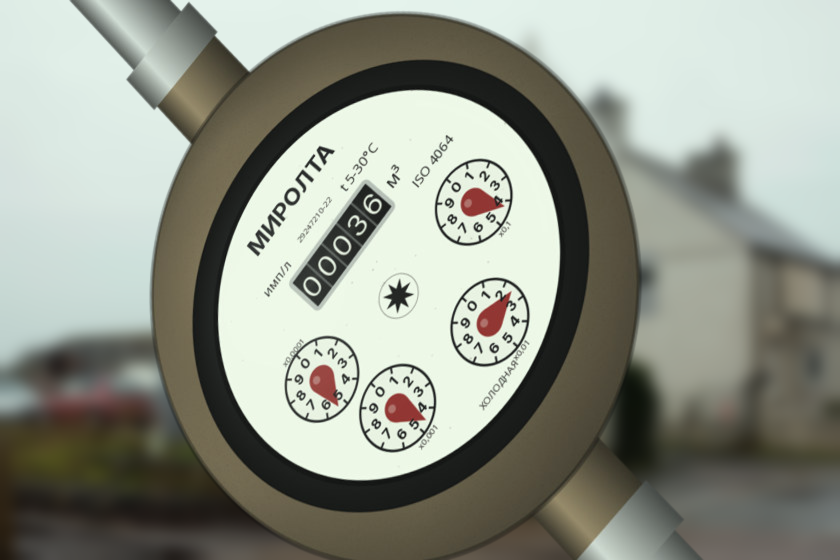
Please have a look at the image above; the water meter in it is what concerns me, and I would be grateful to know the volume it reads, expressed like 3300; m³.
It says 36.4245; m³
